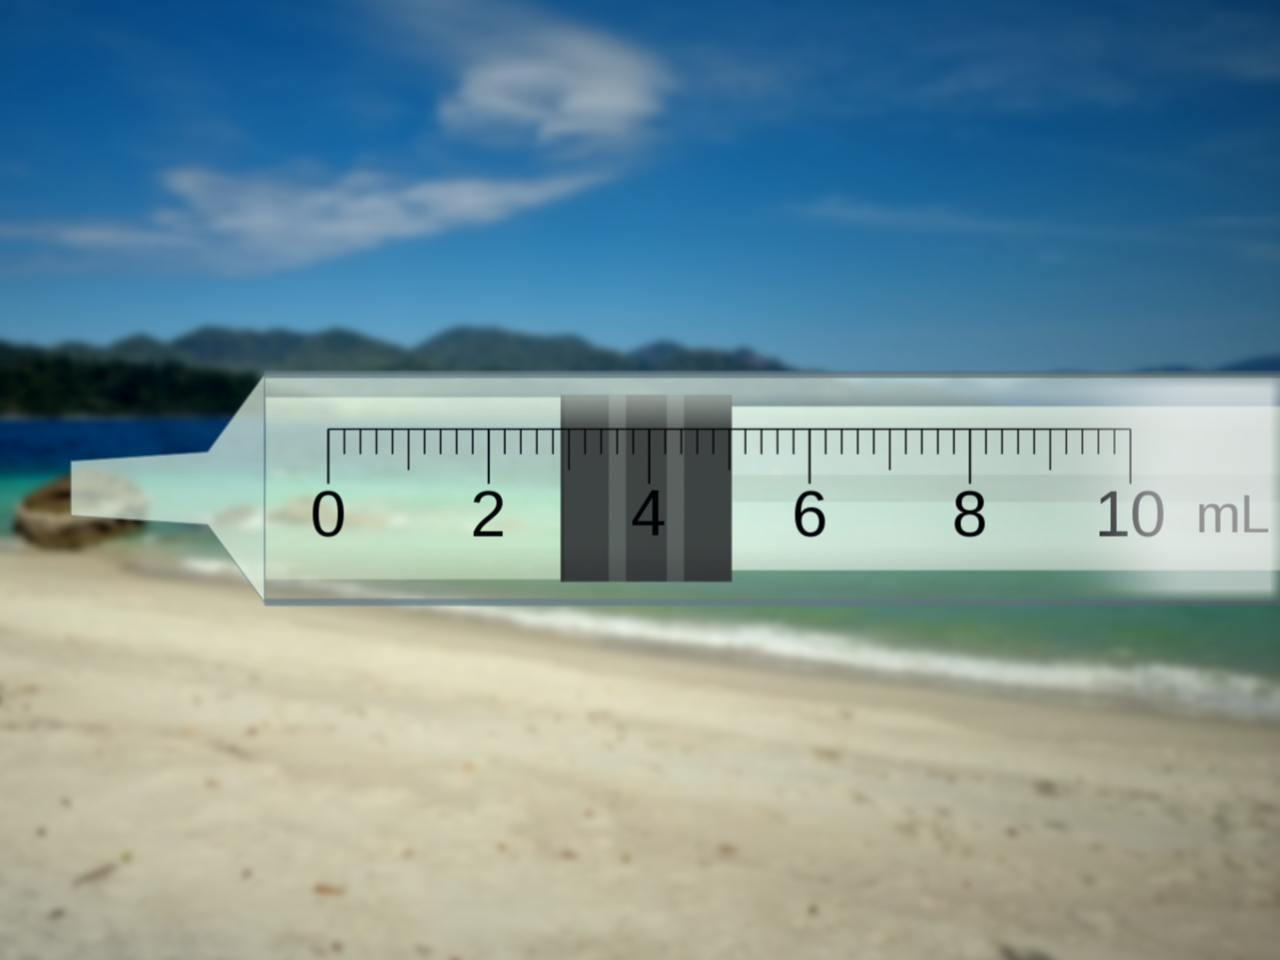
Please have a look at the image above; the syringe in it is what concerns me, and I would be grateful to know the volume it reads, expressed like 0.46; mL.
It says 2.9; mL
